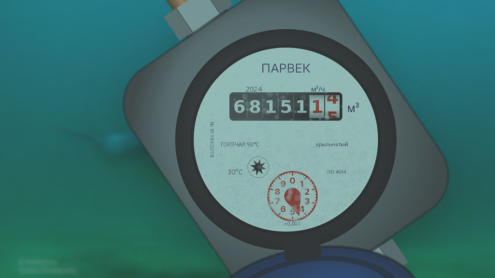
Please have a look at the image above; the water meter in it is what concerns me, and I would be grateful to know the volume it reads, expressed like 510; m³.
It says 68151.144; m³
